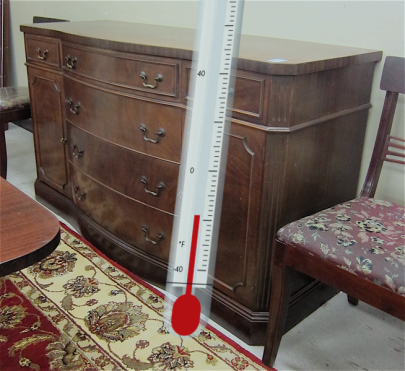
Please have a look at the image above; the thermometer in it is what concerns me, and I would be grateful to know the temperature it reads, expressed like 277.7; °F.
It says -18; °F
